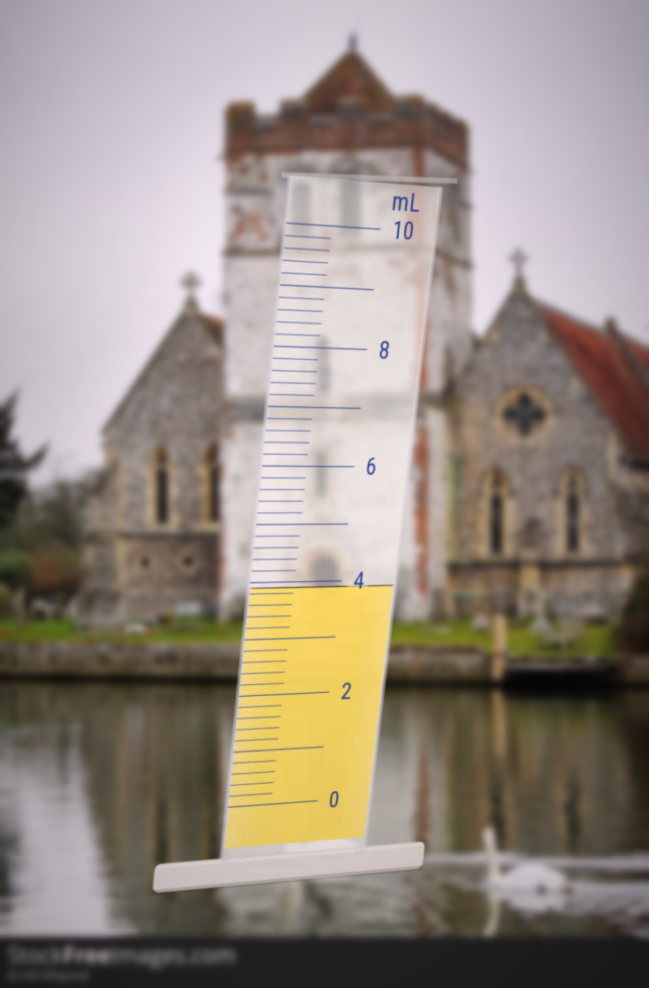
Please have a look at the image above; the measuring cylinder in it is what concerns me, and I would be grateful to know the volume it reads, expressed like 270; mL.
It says 3.9; mL
